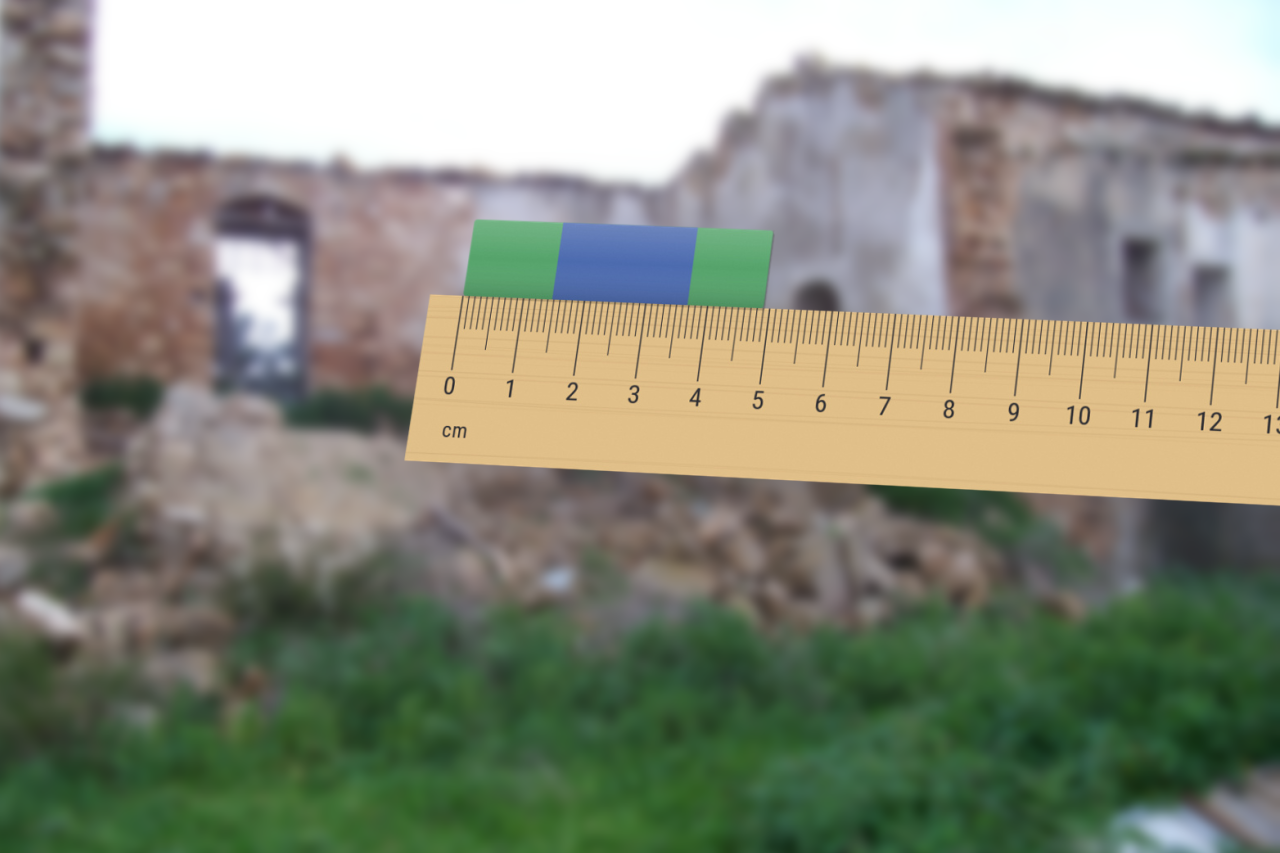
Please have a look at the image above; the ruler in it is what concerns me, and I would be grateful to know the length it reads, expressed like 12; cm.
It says 4.9; cm
